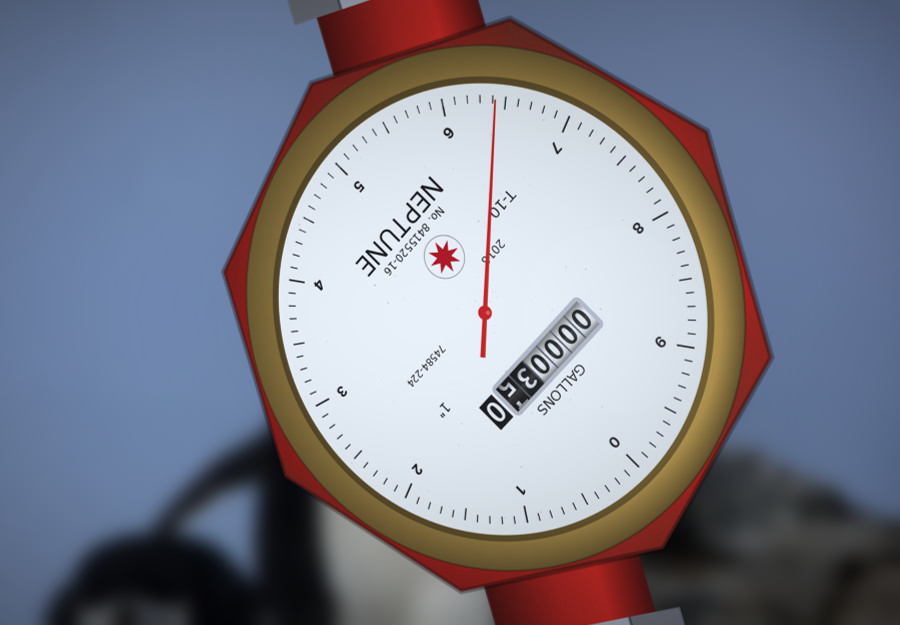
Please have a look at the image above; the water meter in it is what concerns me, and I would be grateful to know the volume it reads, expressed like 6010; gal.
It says 346.4; gal
